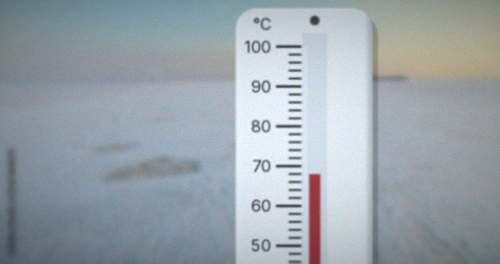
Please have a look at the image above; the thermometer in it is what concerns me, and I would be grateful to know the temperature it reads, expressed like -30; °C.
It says 68; °C
